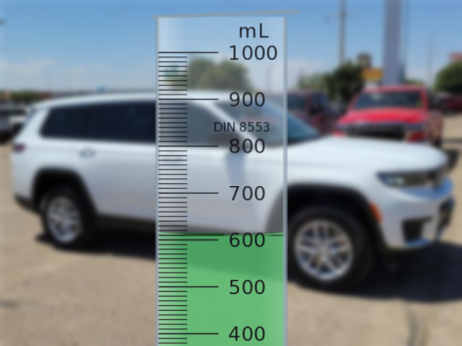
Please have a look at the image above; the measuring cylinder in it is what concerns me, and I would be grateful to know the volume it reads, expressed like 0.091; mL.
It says 610; mL
